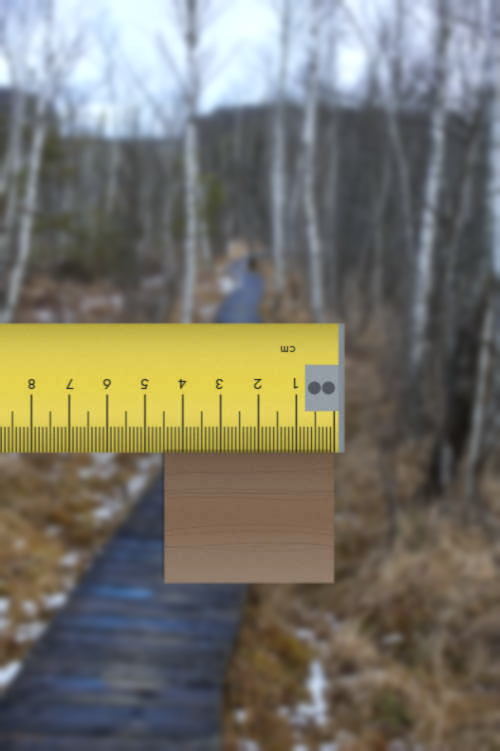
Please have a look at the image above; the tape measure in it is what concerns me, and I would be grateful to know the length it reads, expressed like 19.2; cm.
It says 4.5; cm
